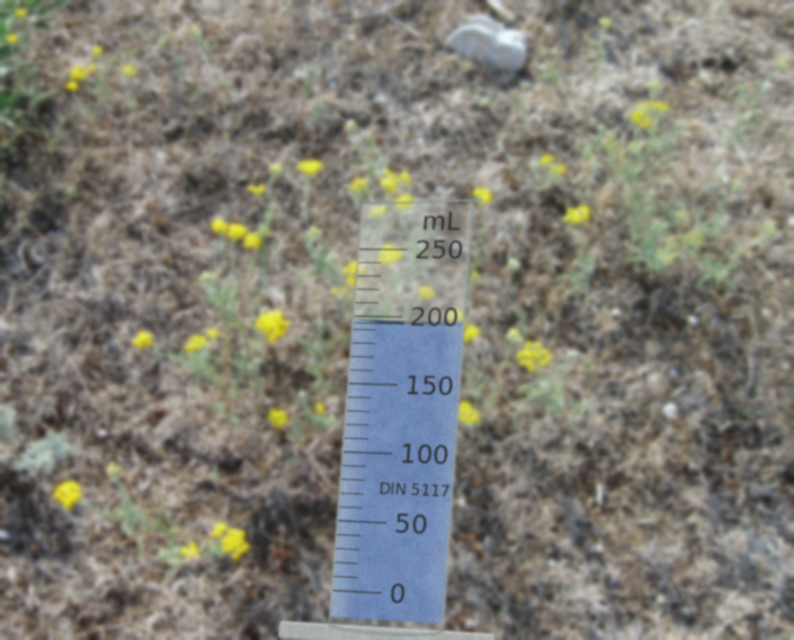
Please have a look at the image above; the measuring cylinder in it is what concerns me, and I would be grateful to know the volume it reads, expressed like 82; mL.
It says 195; mL
